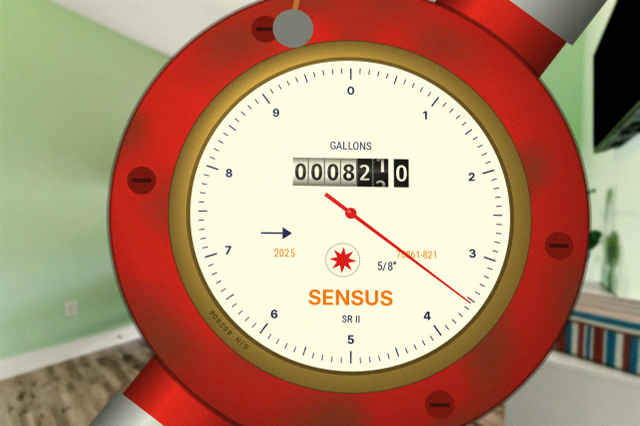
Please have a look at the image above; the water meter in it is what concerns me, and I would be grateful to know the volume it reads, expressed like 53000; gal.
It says 8213.5; gal
